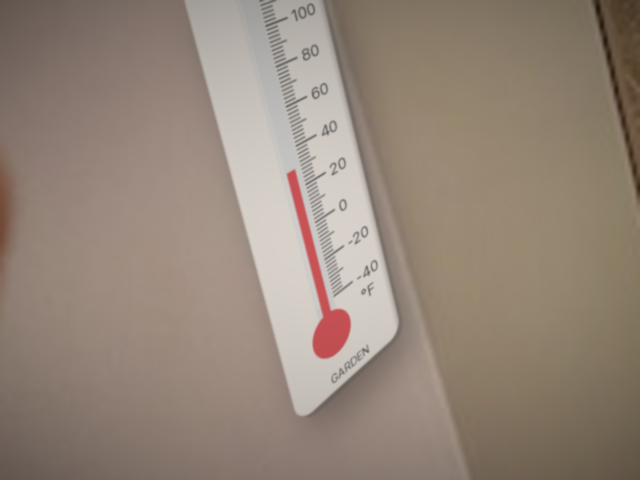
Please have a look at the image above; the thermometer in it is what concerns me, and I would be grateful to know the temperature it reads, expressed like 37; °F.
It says 30; °F
